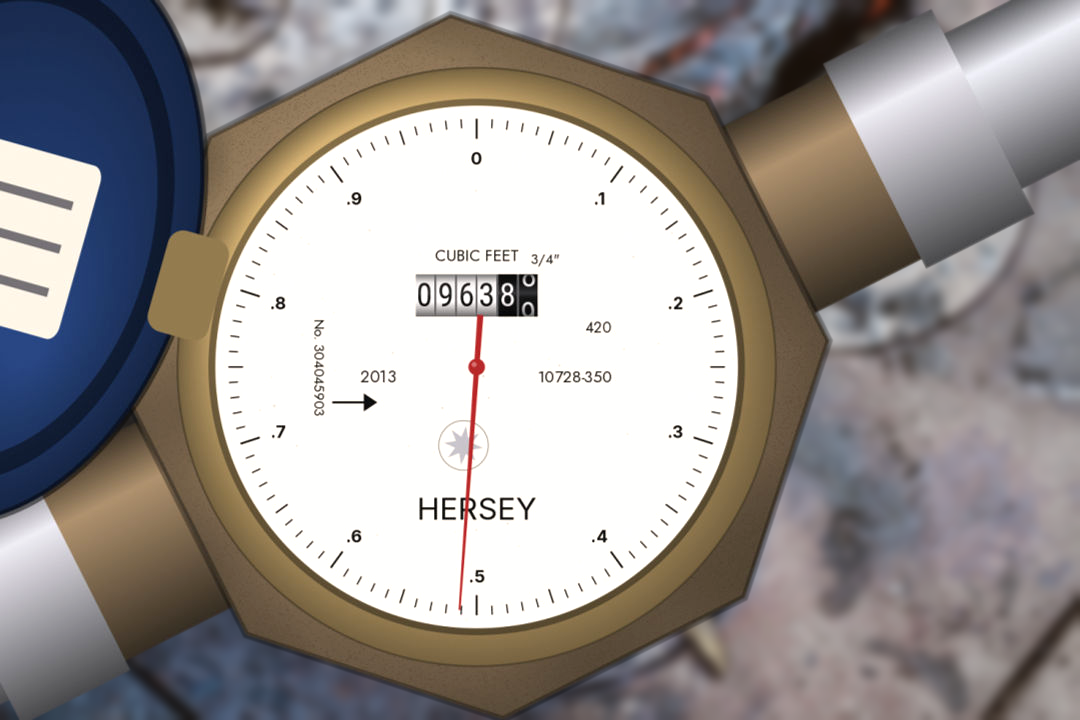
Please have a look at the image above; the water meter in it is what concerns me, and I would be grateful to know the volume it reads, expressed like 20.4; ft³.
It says 96388.51; ft³
